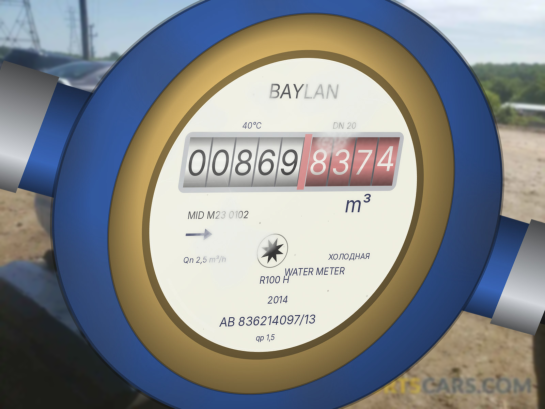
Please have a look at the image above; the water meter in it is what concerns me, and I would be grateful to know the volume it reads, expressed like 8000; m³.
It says 869.8374; m³
